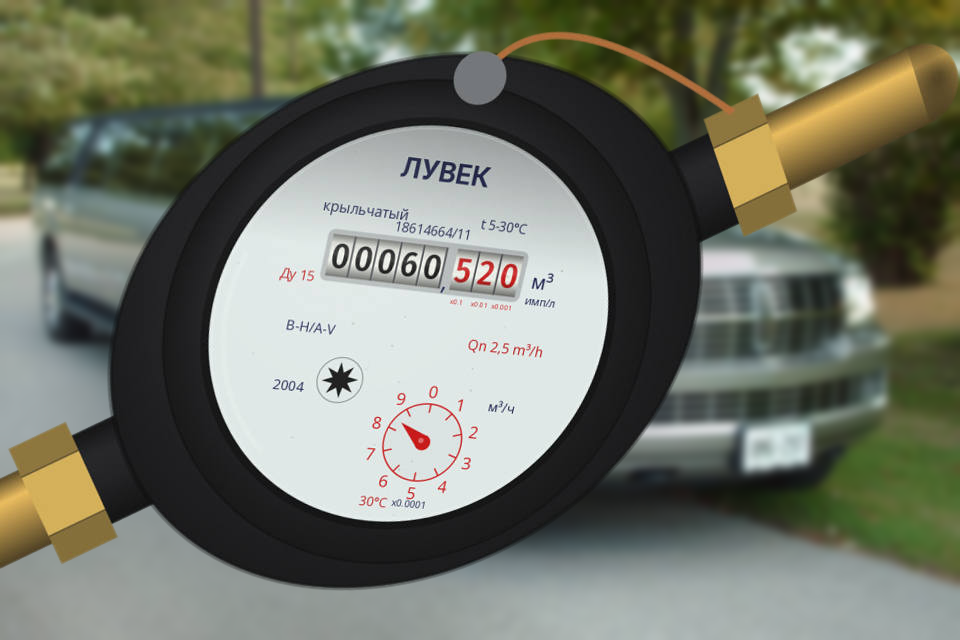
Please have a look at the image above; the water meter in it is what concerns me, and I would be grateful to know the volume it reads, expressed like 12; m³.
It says 60.5208; m³
